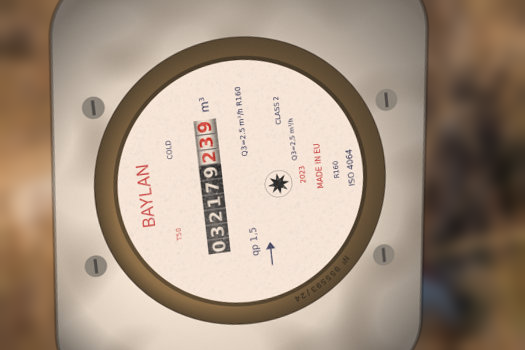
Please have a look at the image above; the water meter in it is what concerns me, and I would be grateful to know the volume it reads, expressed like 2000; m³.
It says 32179.239; m³
